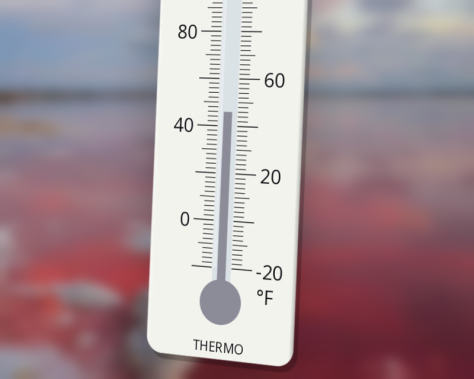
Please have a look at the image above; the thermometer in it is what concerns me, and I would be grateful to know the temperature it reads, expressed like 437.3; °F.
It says 46; °F
